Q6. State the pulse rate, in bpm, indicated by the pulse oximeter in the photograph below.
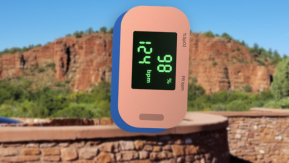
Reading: 124 bpm
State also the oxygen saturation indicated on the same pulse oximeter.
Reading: 98 %
